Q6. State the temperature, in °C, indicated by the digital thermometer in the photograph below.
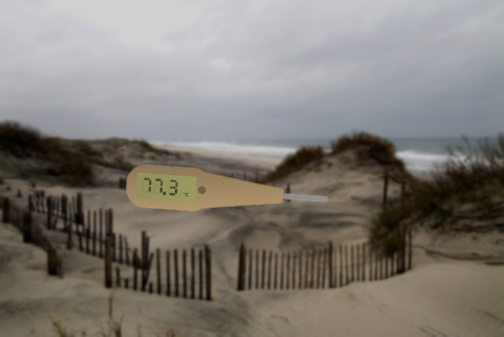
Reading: 77.3 °C
